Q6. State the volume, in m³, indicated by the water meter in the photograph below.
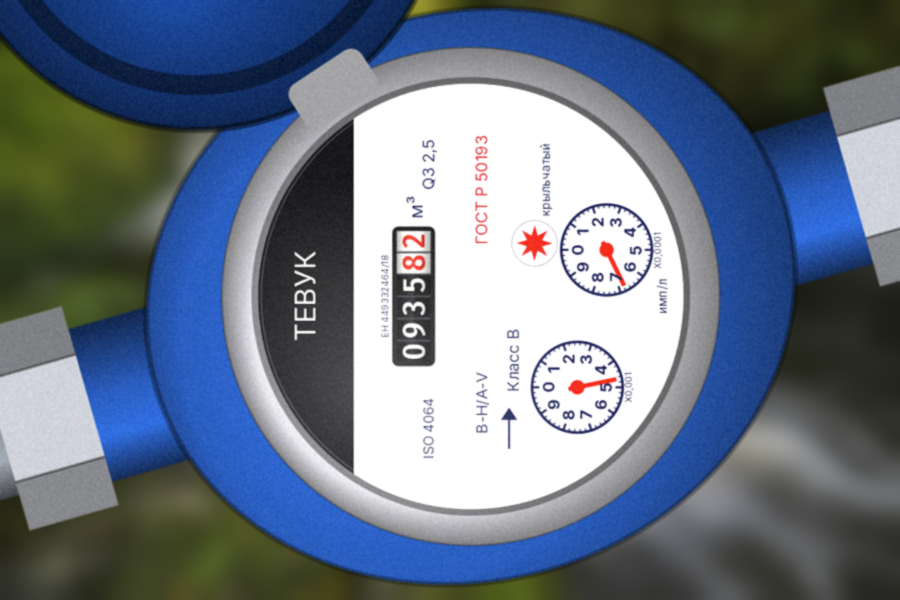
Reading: 935.8246 m³
